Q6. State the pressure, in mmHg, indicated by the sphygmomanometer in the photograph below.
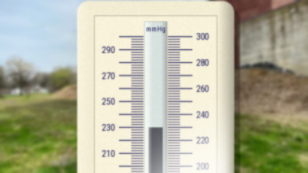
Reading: 230 mmHg
